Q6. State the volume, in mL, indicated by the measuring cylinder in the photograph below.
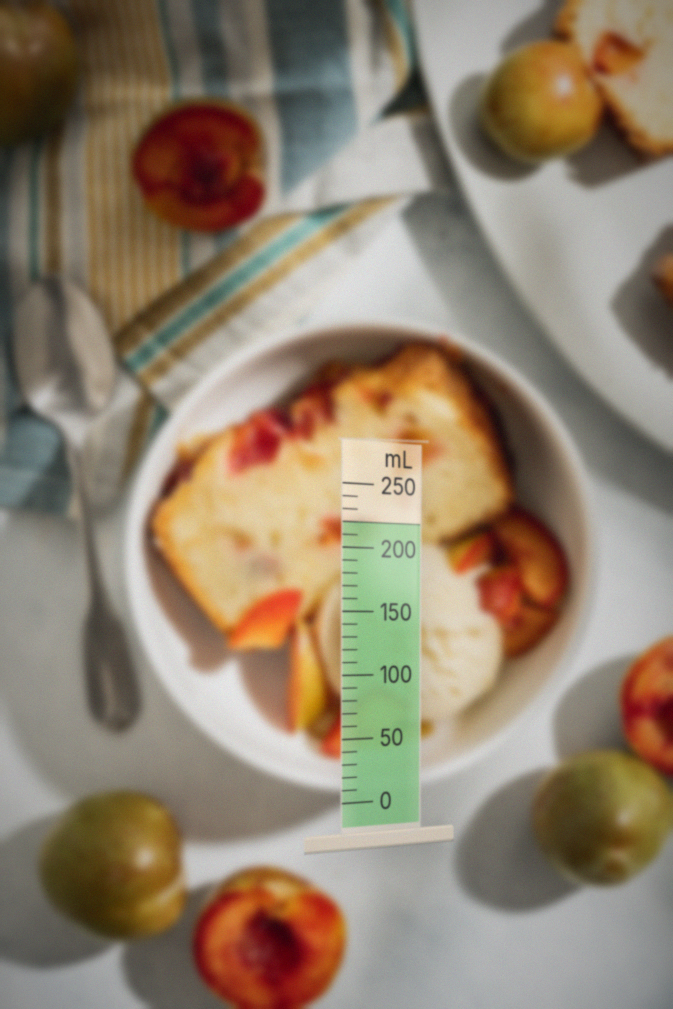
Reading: 220 mL
